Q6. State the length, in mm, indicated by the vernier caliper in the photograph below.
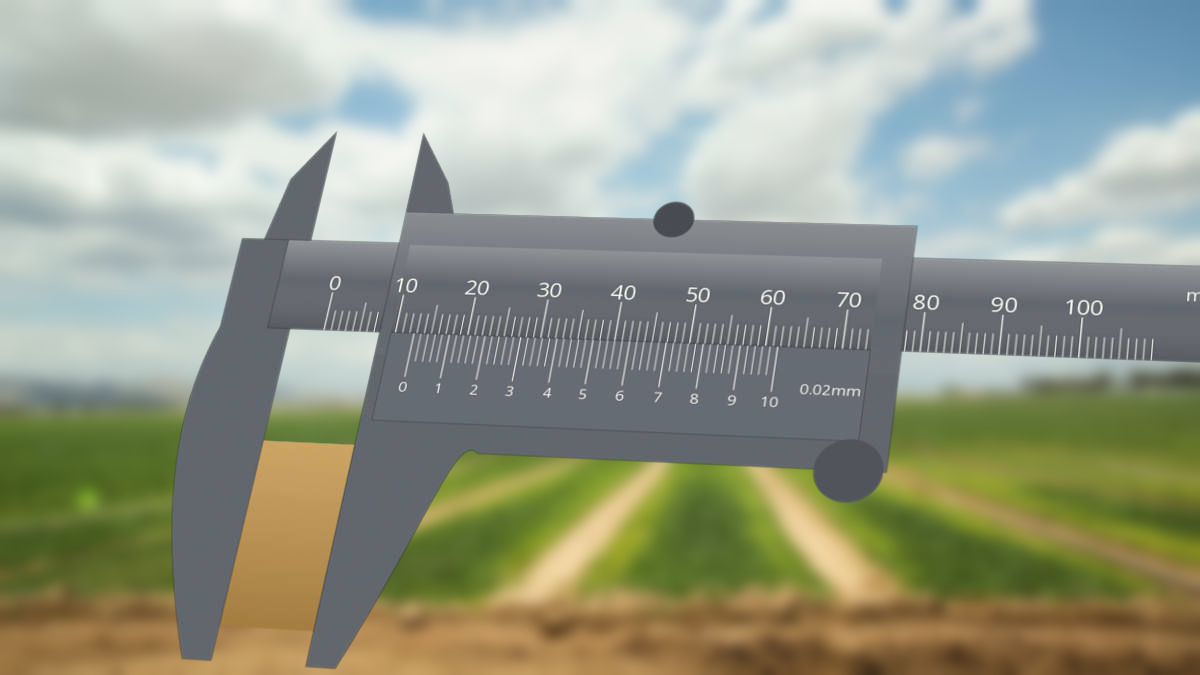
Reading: 12.6 mm
